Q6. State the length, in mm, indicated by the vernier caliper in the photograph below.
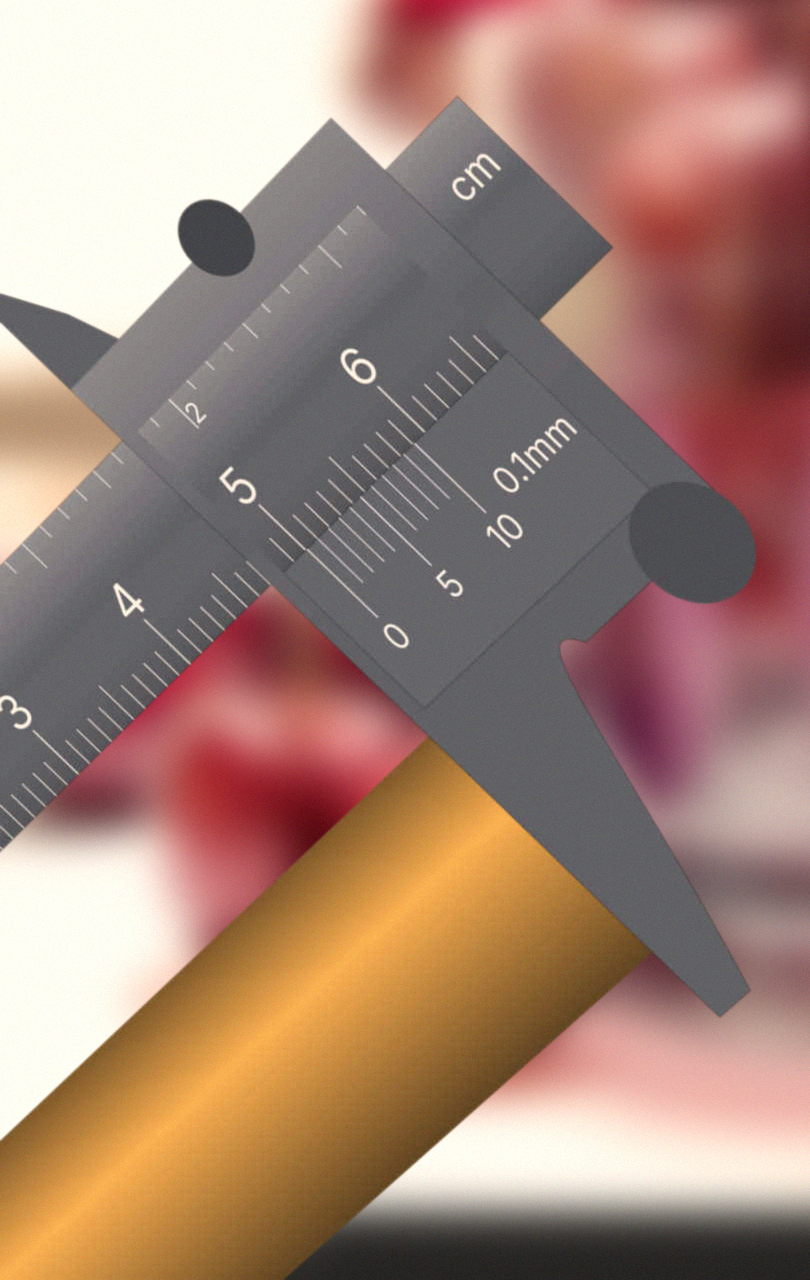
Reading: 50.1 mm
